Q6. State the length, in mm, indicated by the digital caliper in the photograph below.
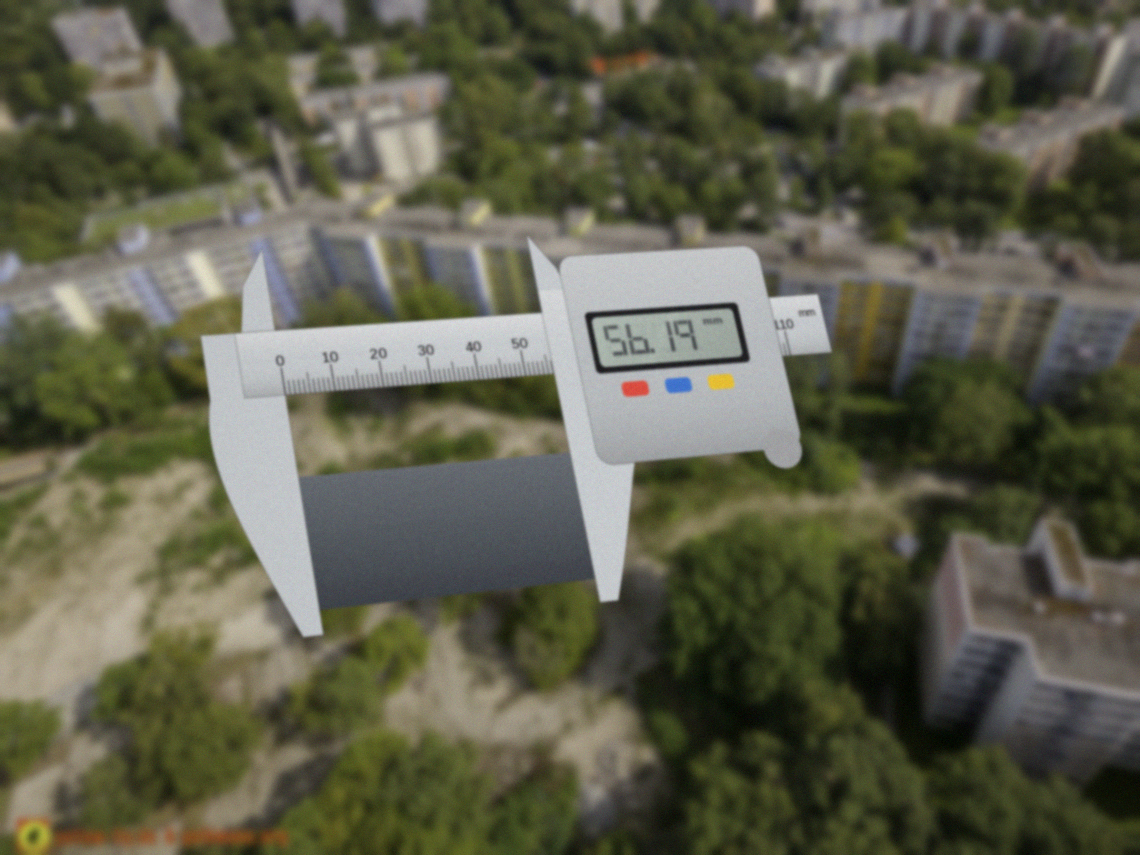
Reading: 56.19 mm
